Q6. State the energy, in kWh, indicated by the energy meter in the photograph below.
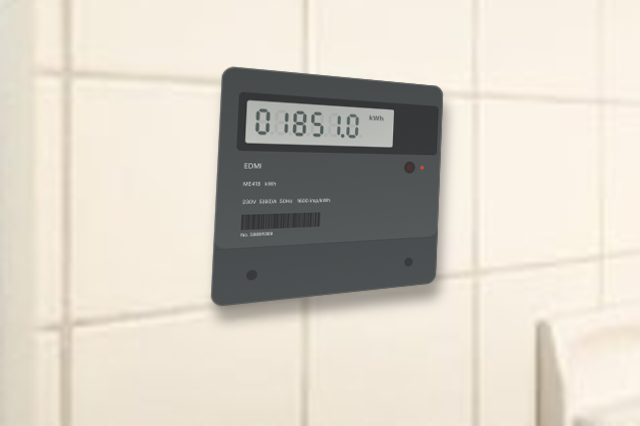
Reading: 1851.0 kWh
